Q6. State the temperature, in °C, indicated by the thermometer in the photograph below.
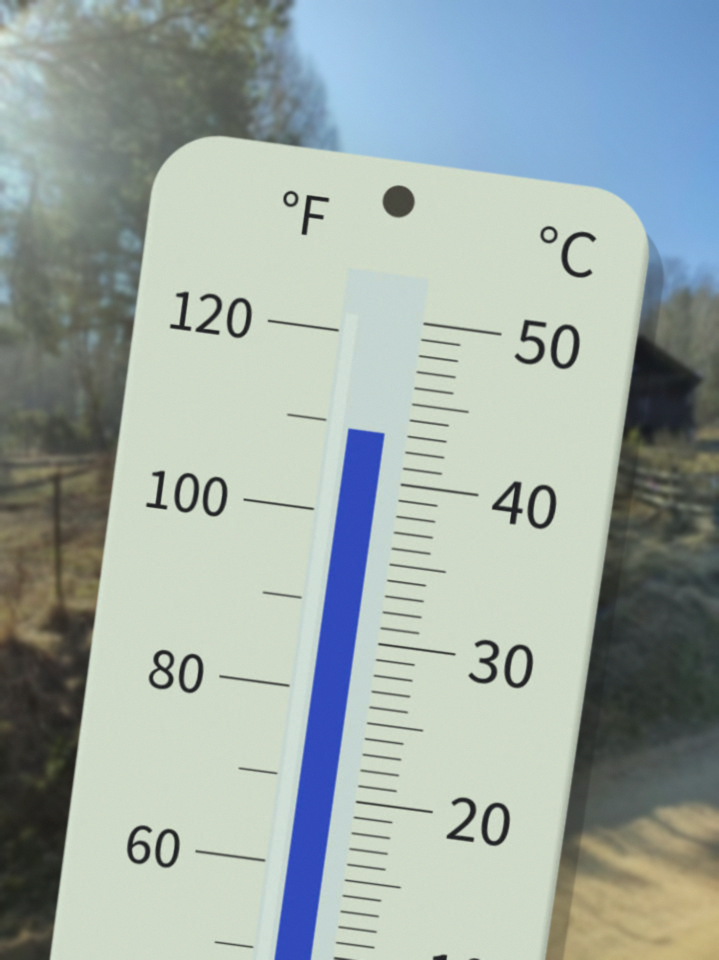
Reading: 43 °C
